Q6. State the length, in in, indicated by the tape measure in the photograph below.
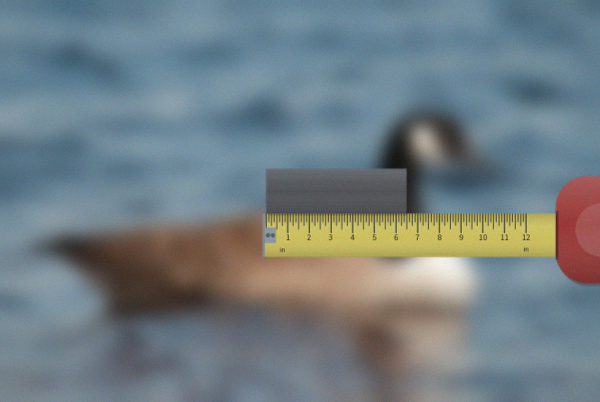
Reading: 6.5 in
